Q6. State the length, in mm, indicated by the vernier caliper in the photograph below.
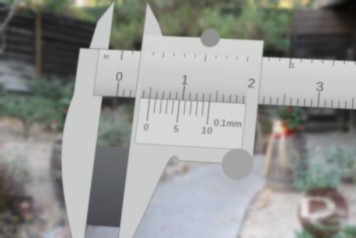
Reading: 5.0 mm
